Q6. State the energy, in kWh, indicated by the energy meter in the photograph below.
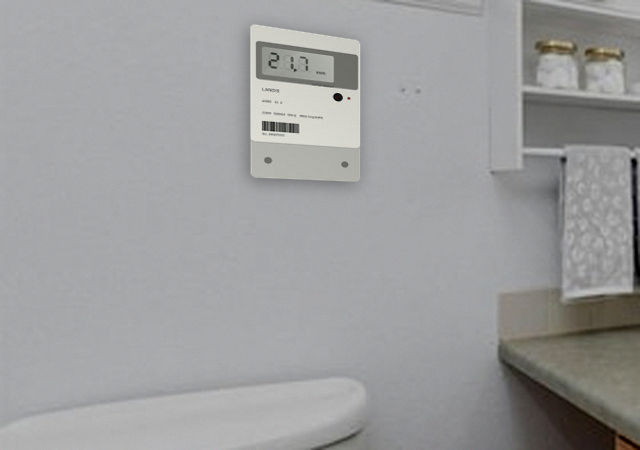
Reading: 21.7 kWh
